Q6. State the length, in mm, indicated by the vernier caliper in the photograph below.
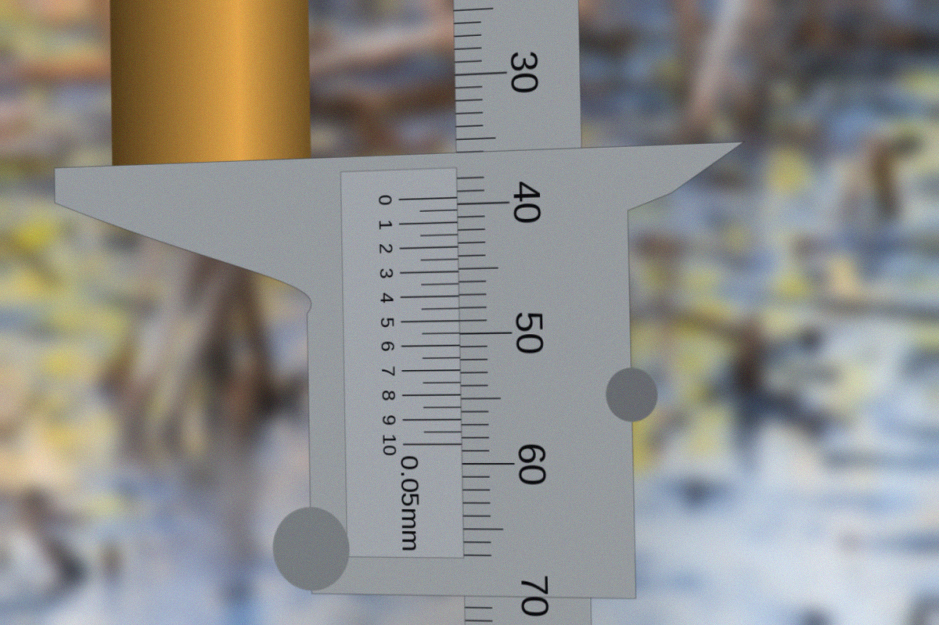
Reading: 39.5 mm
